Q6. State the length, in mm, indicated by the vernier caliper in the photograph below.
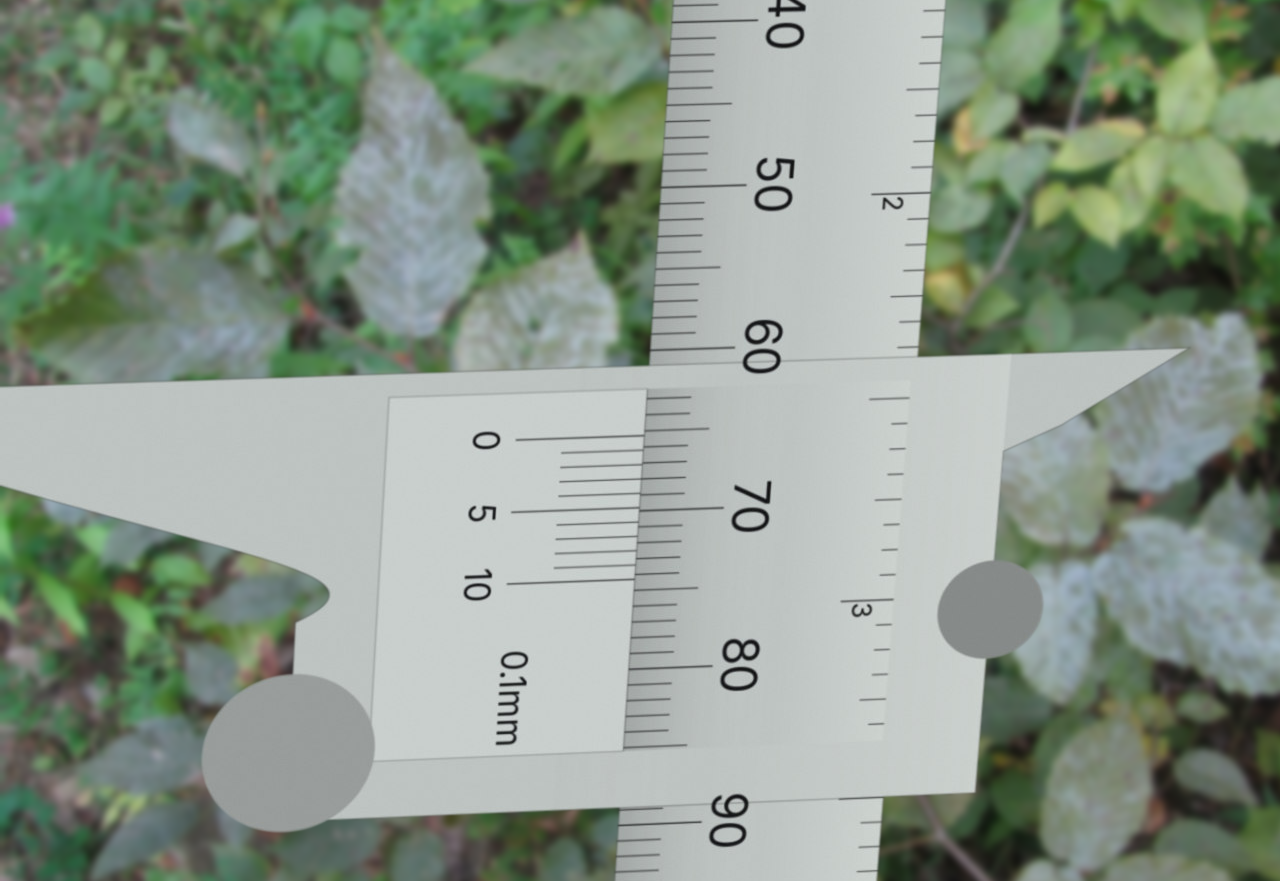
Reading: 65.3 mm
